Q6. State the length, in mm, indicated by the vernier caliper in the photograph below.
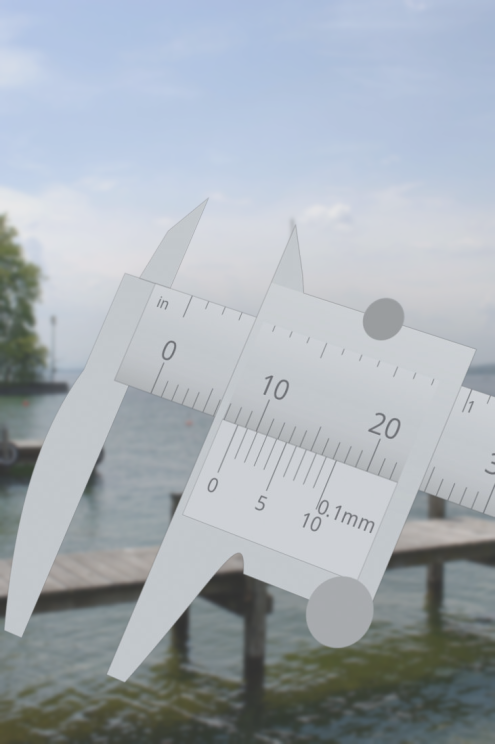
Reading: 8.3 mm
